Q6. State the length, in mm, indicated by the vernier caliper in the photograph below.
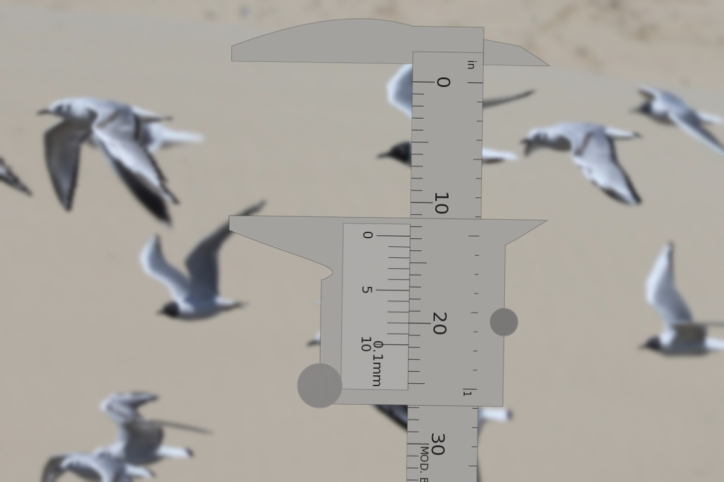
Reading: 12.8 mm
